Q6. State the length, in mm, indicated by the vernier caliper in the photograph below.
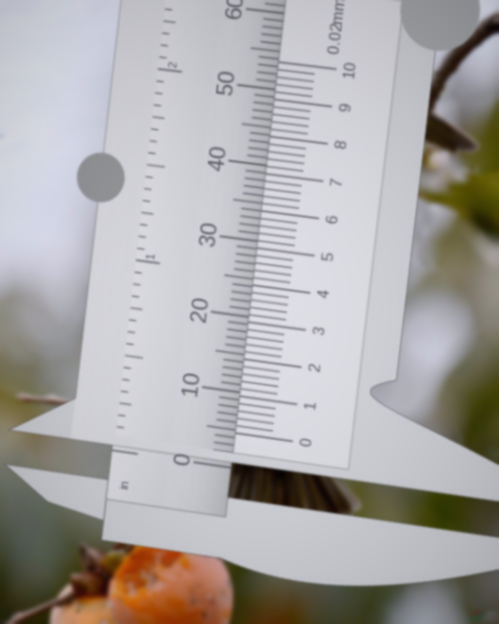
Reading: 4.6 mm
